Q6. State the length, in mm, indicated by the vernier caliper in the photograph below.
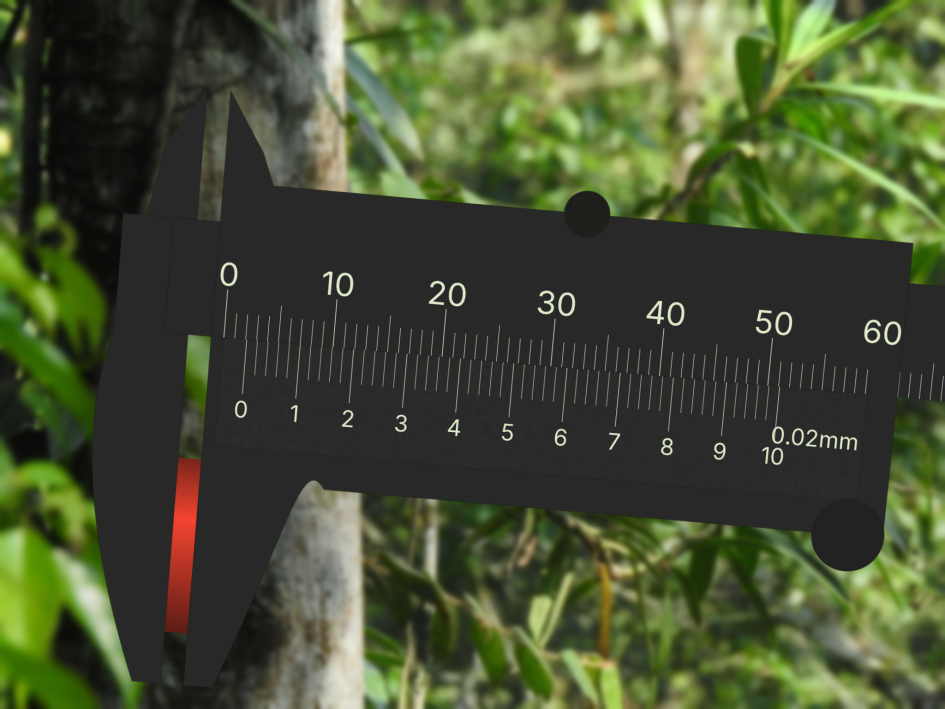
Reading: 2.1 mm
